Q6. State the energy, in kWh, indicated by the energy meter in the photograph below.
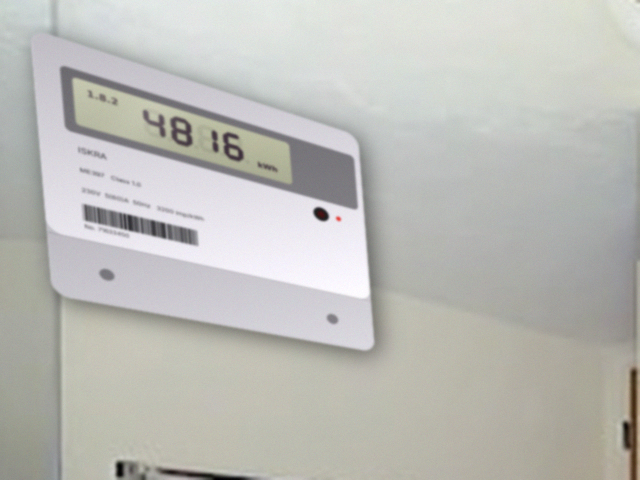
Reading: 4816 kWh
